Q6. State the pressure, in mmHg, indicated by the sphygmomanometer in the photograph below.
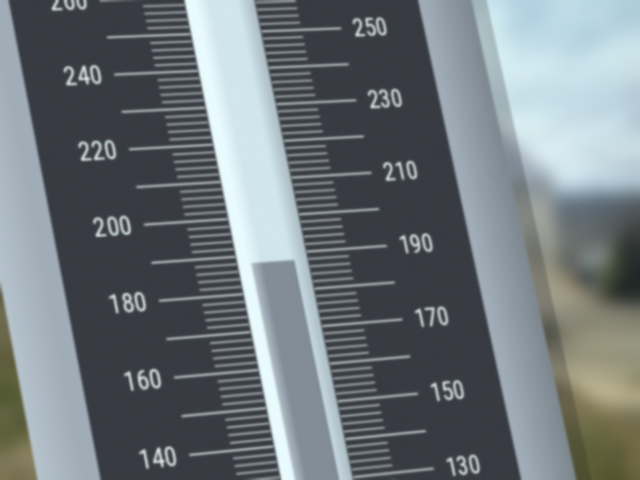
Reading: 188 mmHg
